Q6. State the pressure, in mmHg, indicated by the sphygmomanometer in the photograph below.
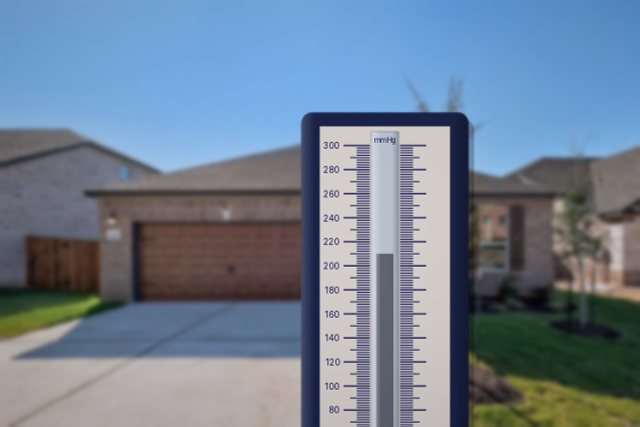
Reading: 210 mmHg
